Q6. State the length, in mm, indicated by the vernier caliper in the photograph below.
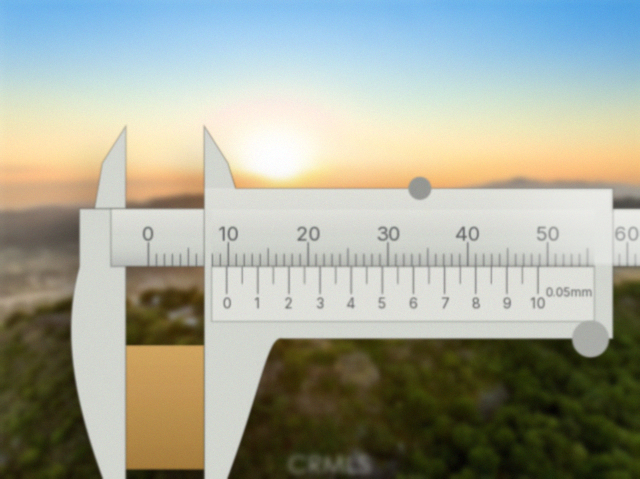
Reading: 9.8 mm
